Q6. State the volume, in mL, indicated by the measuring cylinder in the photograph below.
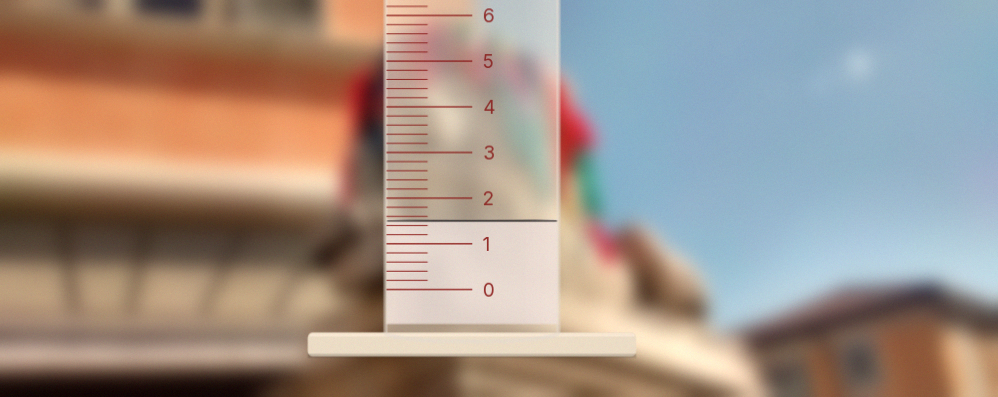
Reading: 1.5 mL
